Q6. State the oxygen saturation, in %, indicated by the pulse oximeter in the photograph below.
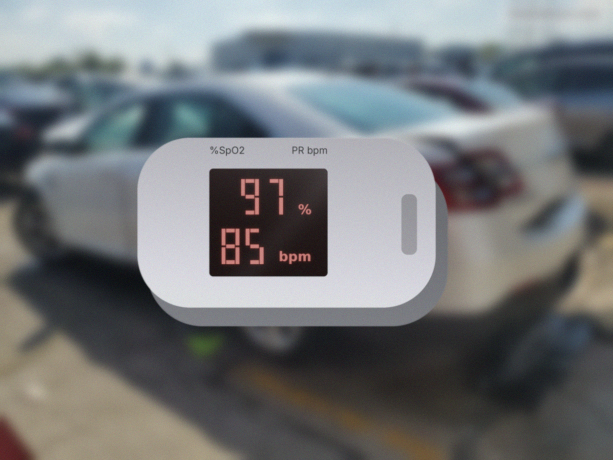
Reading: 97 %
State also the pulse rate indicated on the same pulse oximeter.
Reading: 85 bpm
